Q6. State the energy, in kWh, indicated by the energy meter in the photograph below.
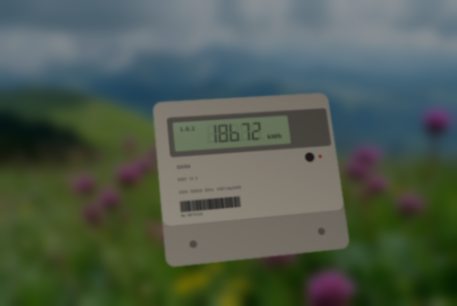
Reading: 18672 kWh
